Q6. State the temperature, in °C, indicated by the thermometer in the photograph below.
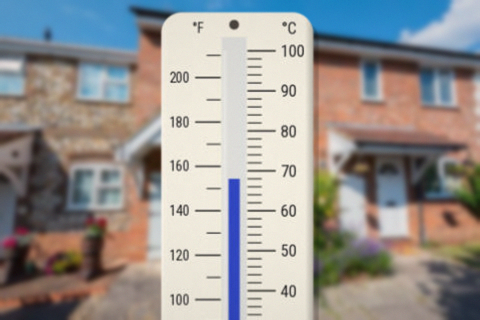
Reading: 68 °C
